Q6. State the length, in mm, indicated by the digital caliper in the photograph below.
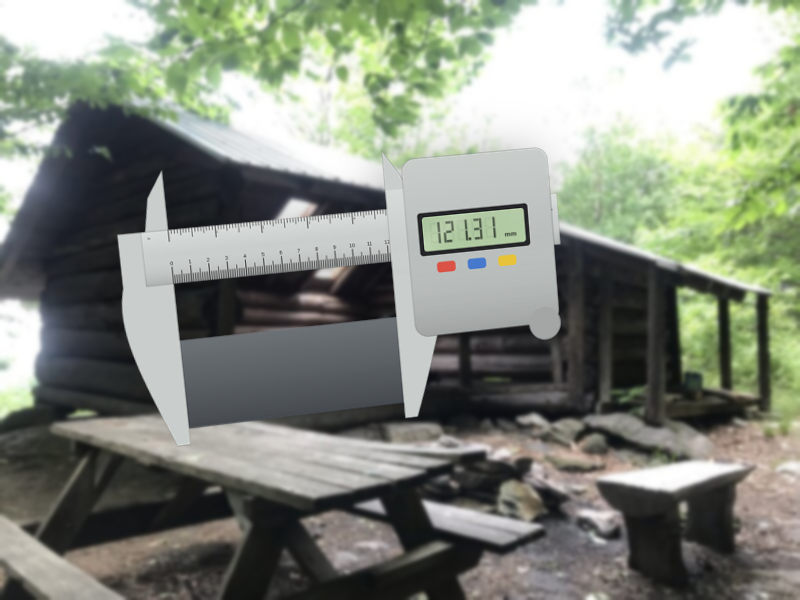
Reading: 121.31 mm
